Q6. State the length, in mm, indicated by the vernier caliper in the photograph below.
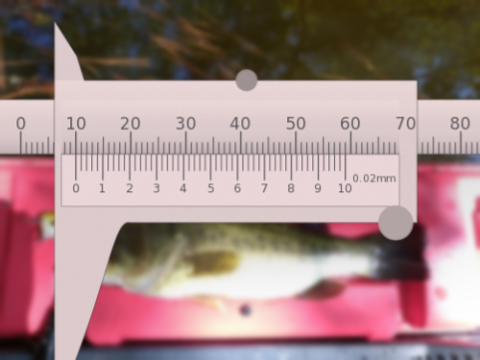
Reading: 10.0 mm
